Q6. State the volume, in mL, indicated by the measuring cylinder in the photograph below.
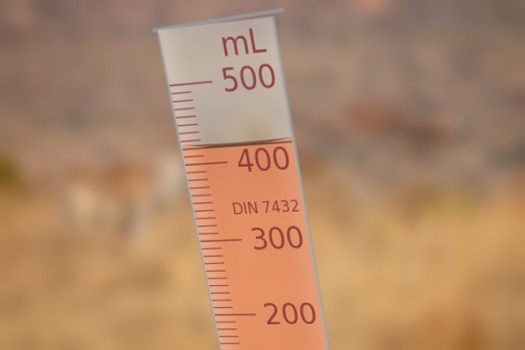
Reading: 420 mL
